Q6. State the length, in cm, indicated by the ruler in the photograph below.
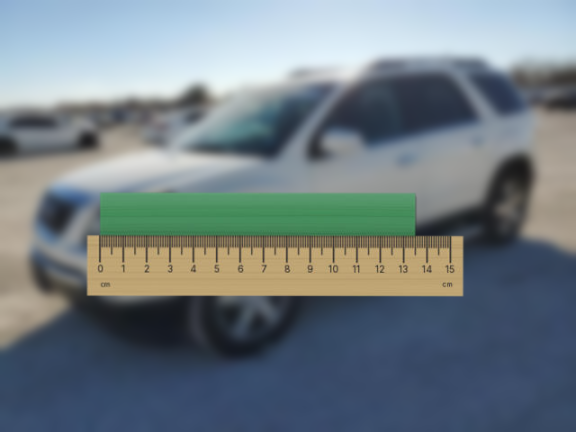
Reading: 13.5 cm
